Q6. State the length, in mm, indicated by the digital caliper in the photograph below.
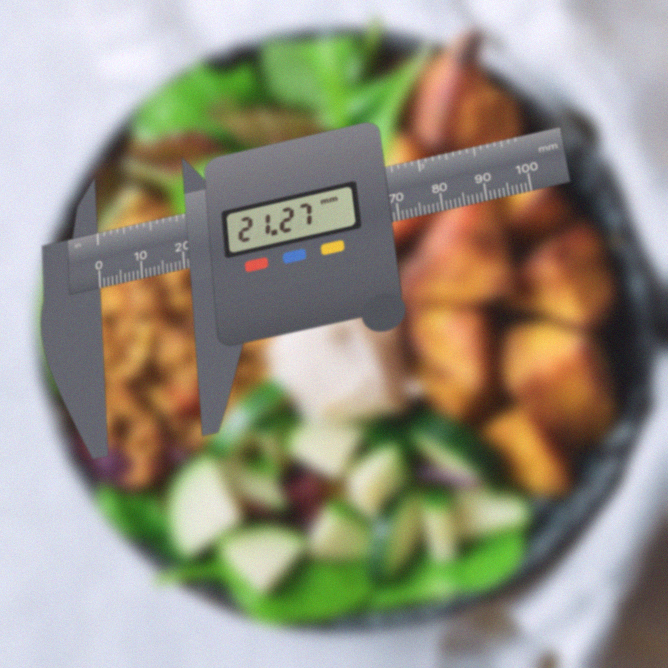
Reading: 21.27 mm
